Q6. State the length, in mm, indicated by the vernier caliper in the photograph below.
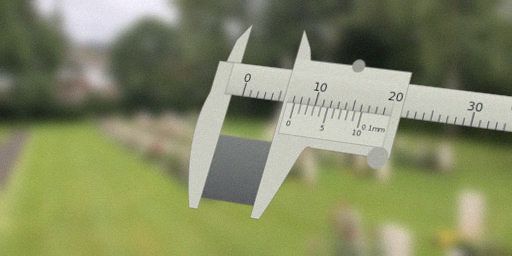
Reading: 7.2 mm
